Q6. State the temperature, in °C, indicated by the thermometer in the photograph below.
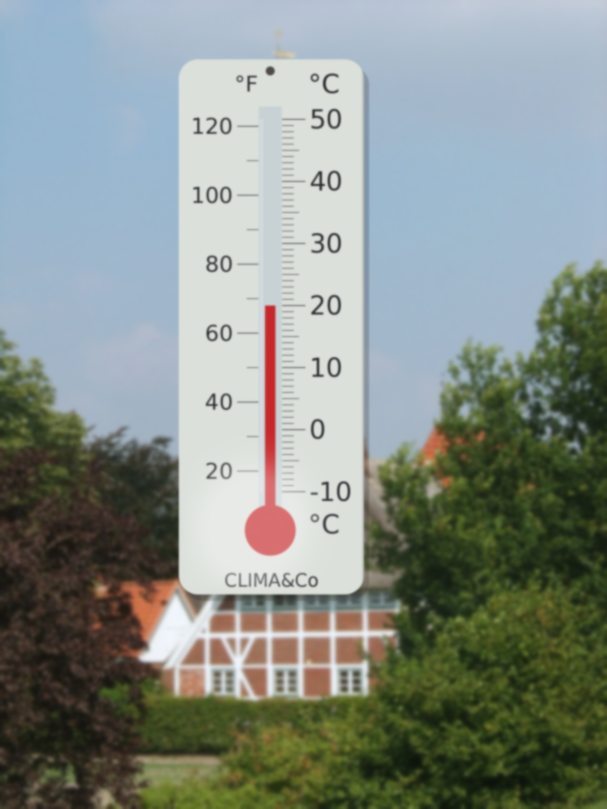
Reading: 20 °C
